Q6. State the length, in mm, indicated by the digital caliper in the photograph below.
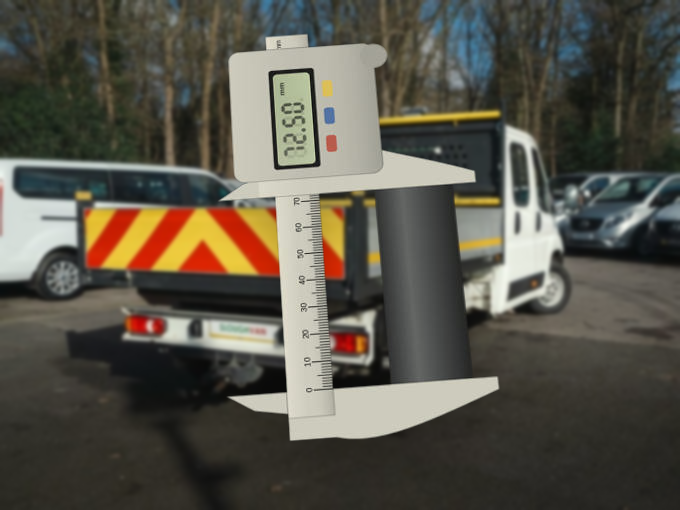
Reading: 72.50 mm
